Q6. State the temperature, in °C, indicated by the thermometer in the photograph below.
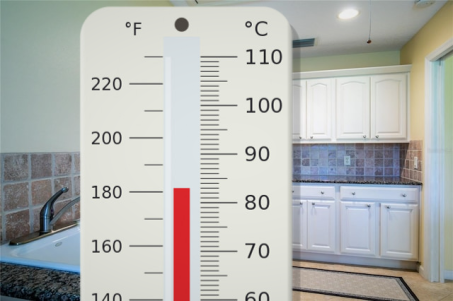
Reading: 83 °C
